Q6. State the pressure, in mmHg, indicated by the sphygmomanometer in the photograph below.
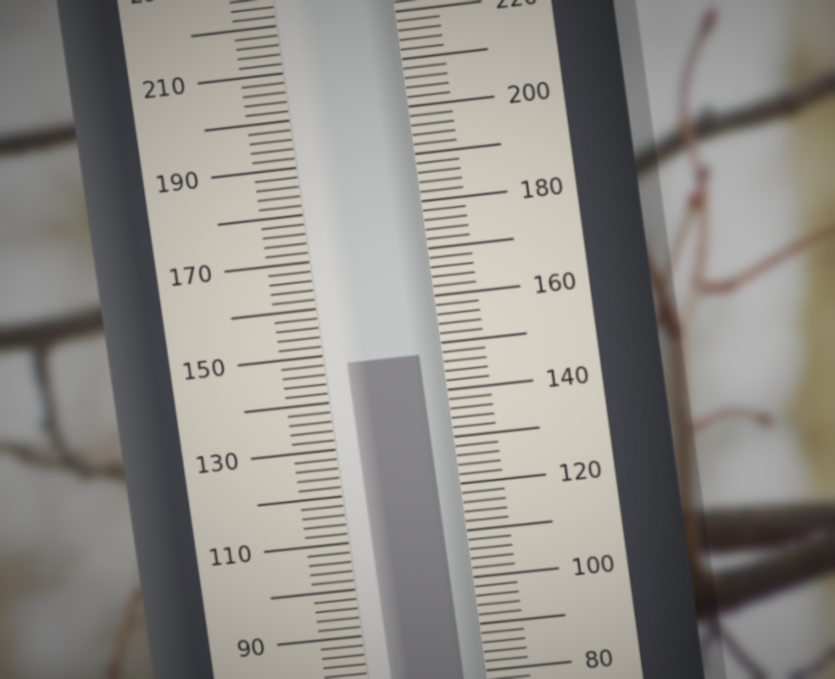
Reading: 148 mmHg
